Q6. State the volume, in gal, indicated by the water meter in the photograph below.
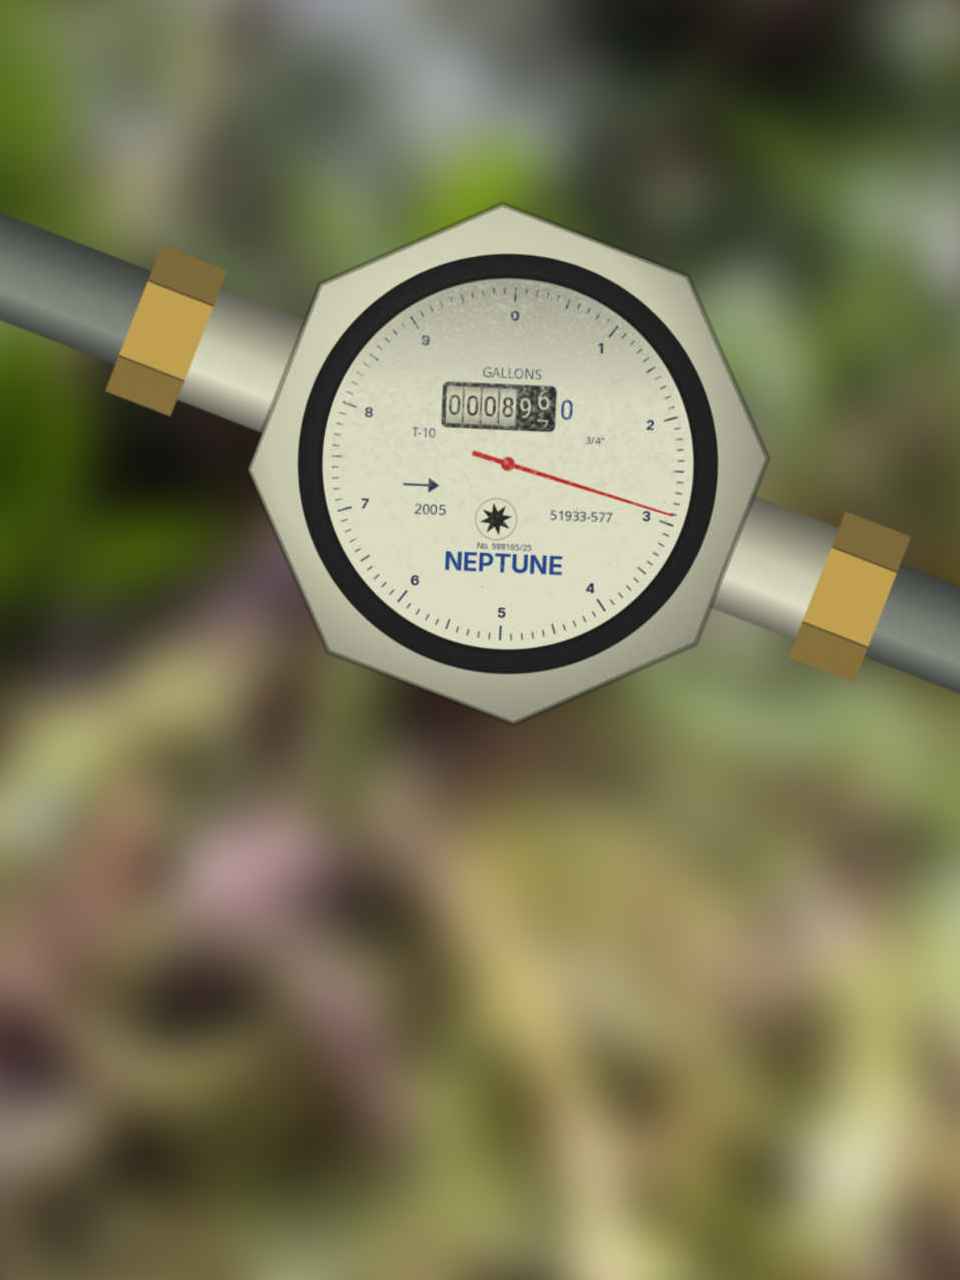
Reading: 8962.9 gal
